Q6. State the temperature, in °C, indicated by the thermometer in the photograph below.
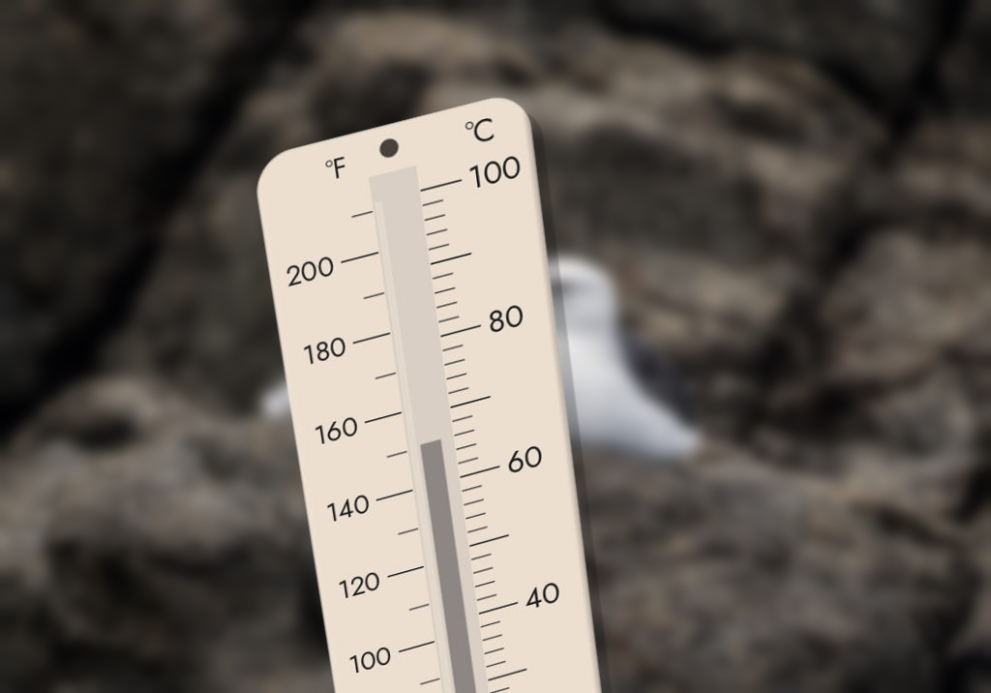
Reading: 66 °C
